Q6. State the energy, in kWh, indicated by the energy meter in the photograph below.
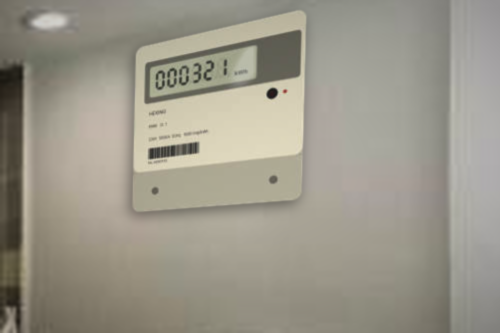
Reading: 321 kWh
